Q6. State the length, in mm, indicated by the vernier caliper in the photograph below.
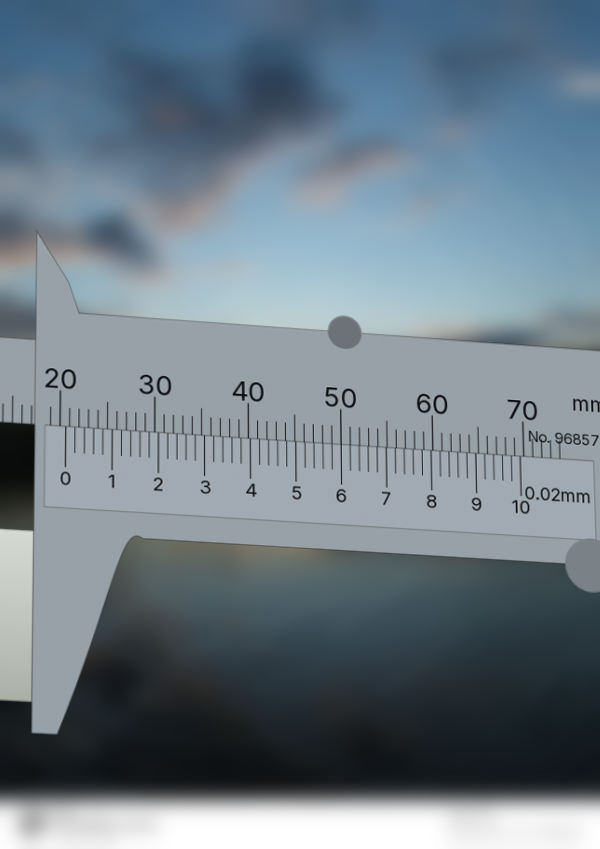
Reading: 20.6 mm
